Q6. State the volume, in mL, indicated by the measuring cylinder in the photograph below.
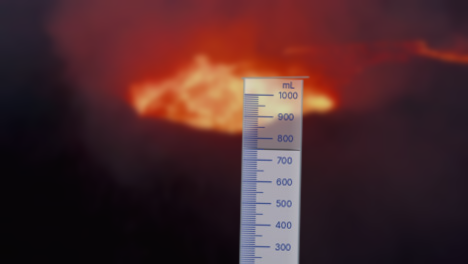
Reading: 750 mL
